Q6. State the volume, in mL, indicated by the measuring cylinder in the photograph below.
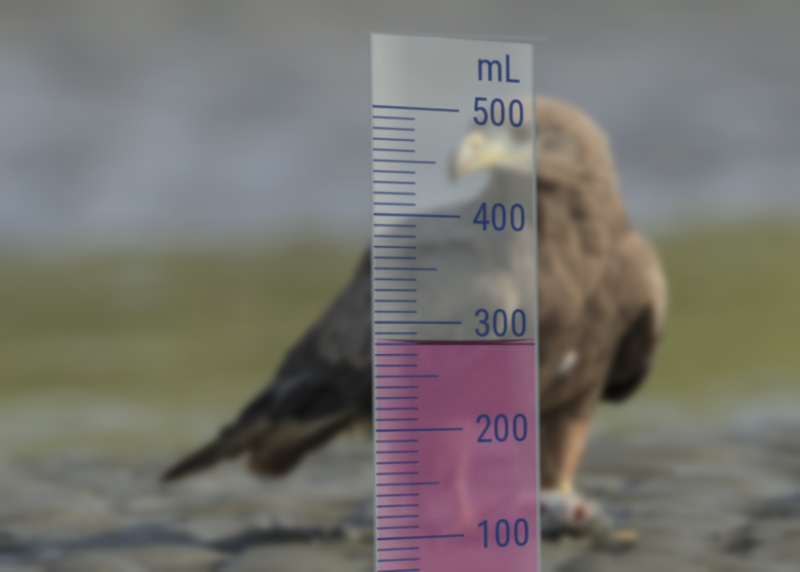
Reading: 280 mL
